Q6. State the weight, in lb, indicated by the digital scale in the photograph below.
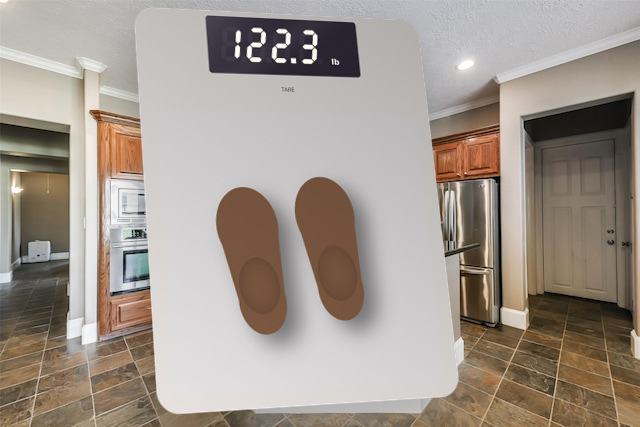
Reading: 122.3 lb
